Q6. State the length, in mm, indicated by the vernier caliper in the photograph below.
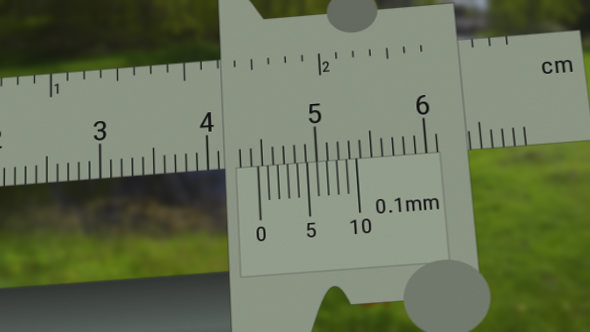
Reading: 44.6 mm
